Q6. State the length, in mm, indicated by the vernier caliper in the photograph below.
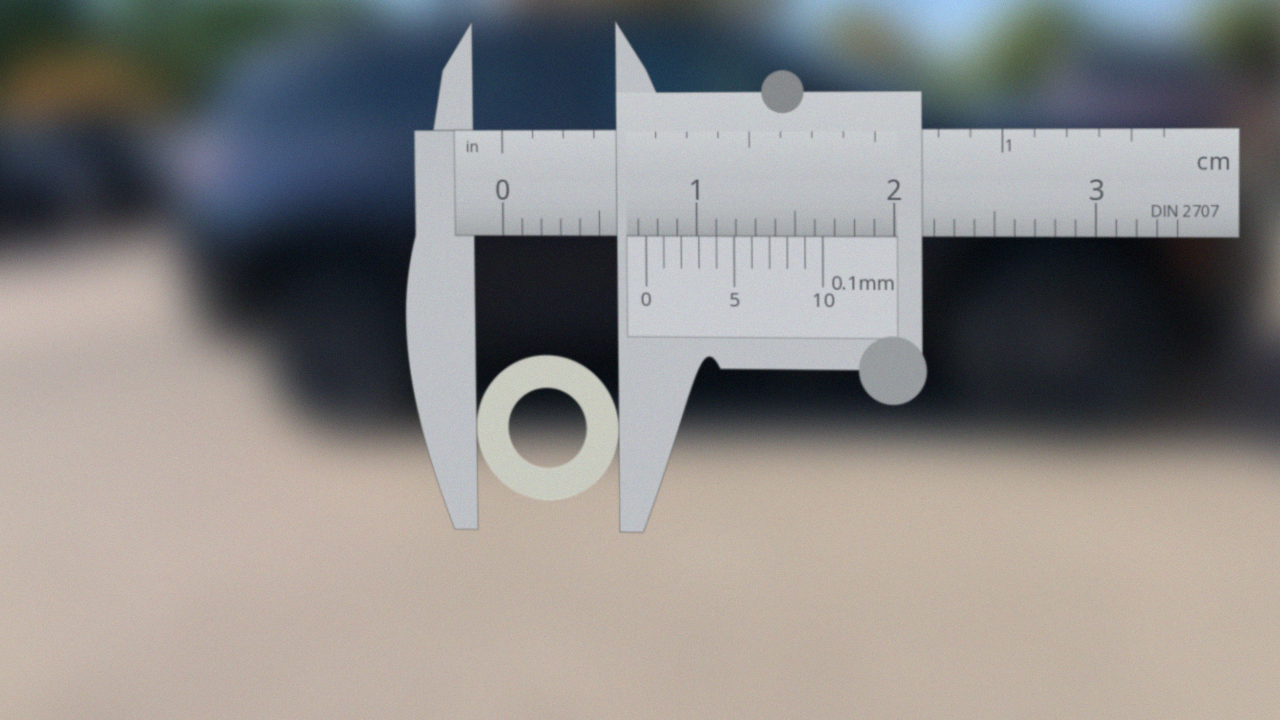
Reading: 7.4 mm
